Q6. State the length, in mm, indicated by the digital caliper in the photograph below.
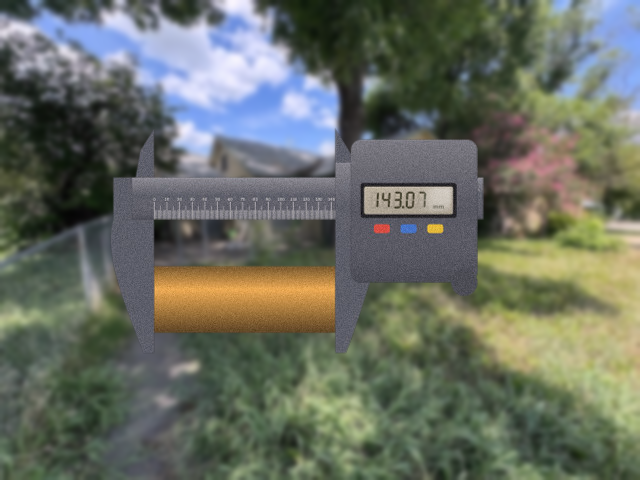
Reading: 143.07 mm
